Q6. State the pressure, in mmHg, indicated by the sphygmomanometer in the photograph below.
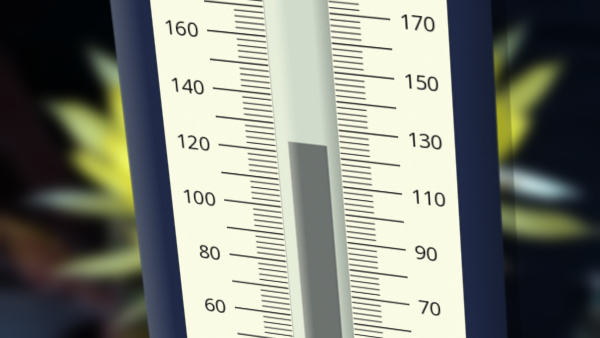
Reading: 124 mmHg
